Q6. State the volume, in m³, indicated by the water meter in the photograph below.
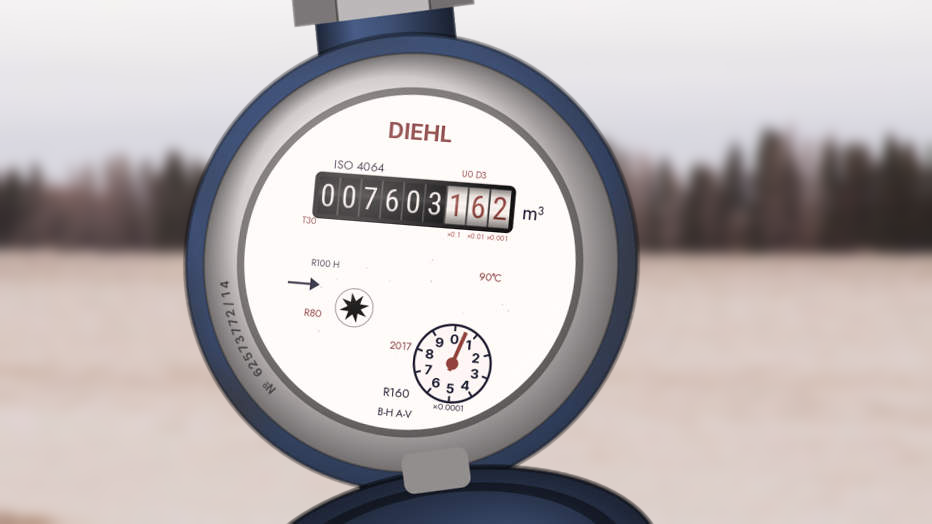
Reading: 7603.1620 m³
